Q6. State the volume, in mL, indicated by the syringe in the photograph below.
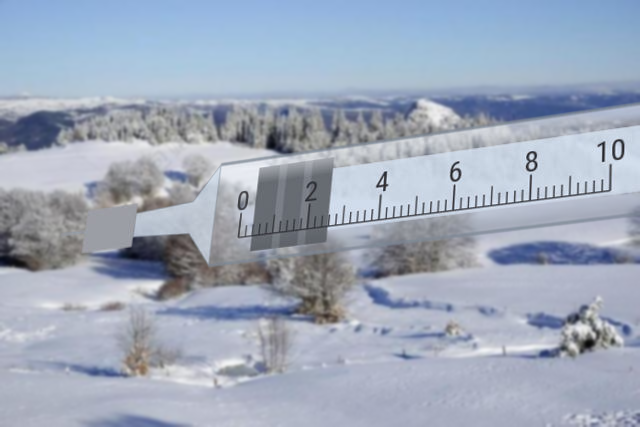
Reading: 0.4 mL
